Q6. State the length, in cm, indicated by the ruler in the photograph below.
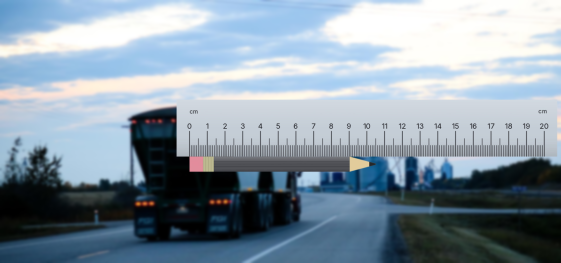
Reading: 10.5 cm
